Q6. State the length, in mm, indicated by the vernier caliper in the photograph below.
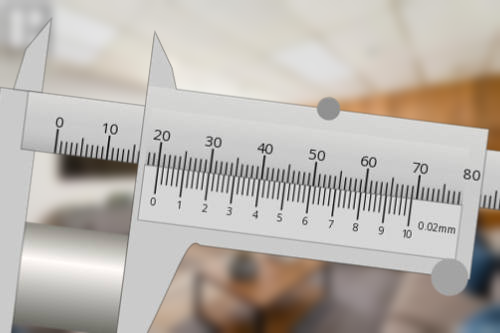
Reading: 20.0 mm
